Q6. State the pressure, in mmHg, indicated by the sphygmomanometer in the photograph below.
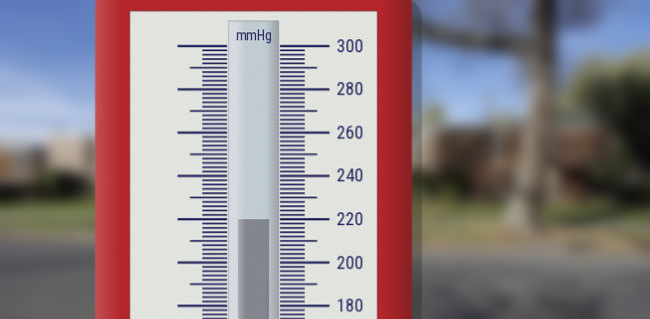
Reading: 220 mmHg
